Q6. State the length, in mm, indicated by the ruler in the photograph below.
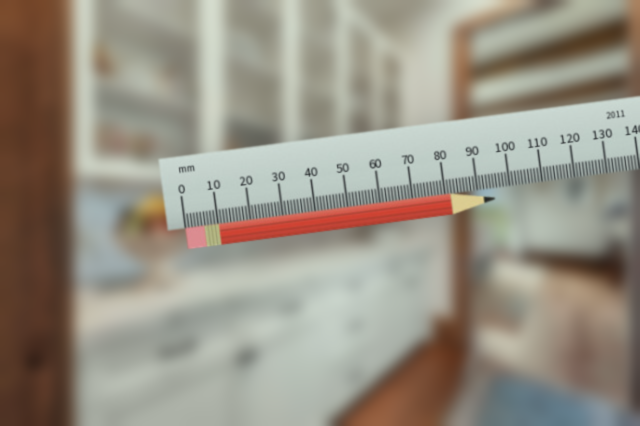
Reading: 95 mm
